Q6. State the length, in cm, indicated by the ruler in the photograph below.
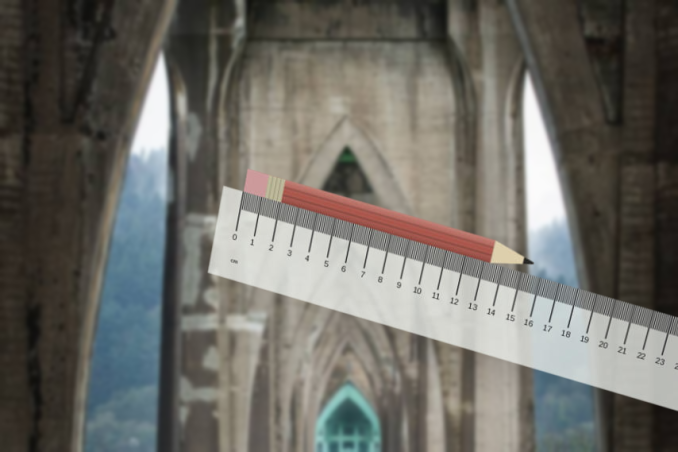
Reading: 15.5 cm
